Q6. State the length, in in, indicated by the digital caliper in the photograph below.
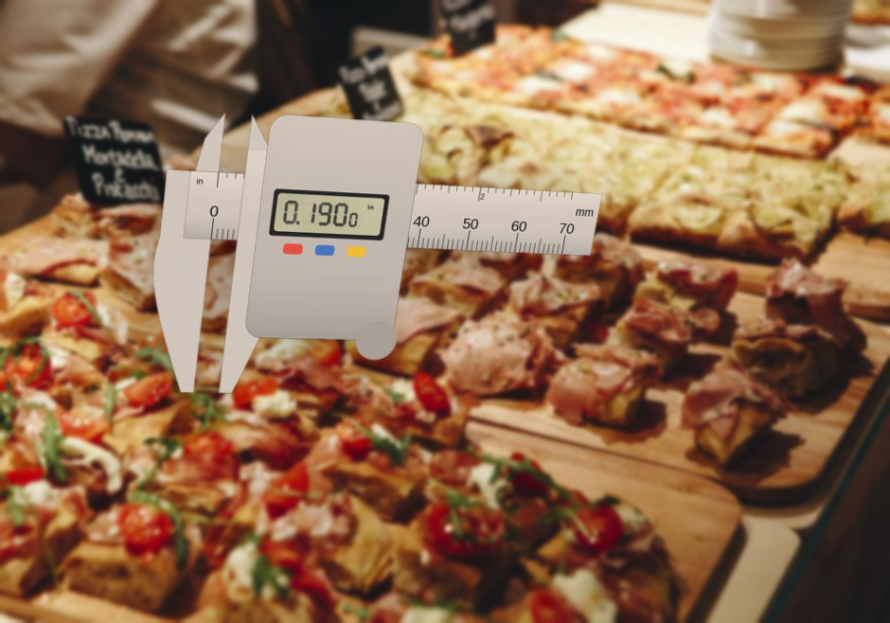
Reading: 0.1900 in
